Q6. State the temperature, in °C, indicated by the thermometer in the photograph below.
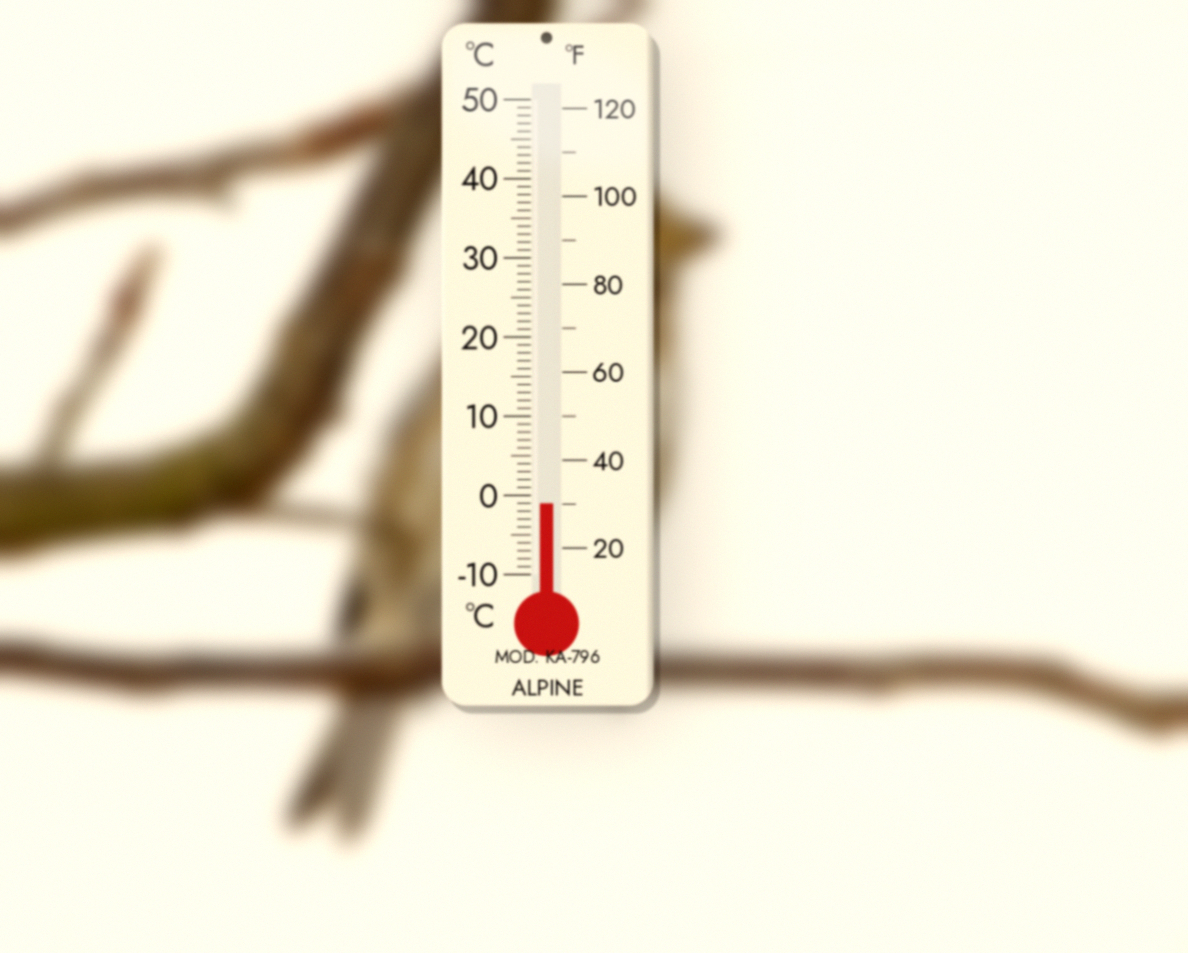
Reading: -1 °C
